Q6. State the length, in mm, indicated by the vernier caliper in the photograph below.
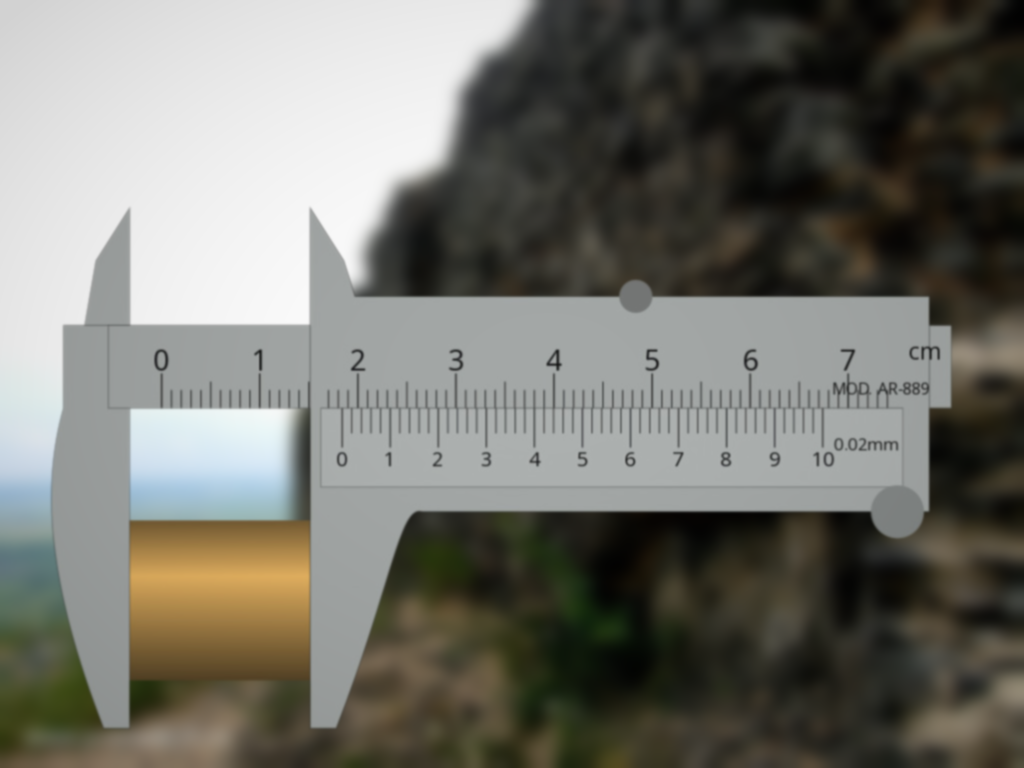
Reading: 18.4 mm
